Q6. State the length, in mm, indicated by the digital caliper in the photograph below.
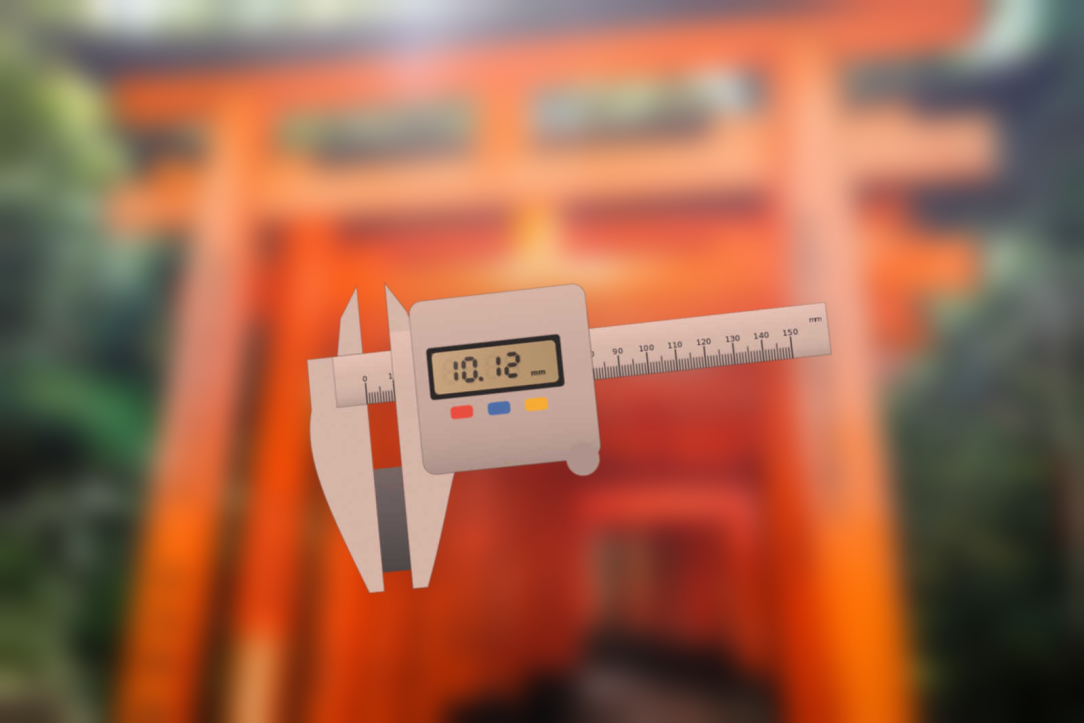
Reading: 10.12 mm
